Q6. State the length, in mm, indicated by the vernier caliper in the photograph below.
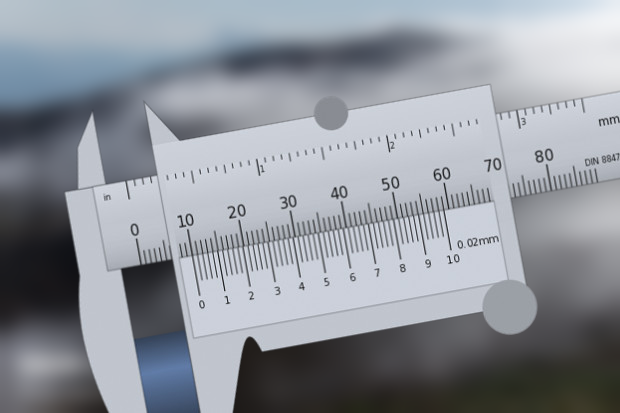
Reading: 10.0 mm
